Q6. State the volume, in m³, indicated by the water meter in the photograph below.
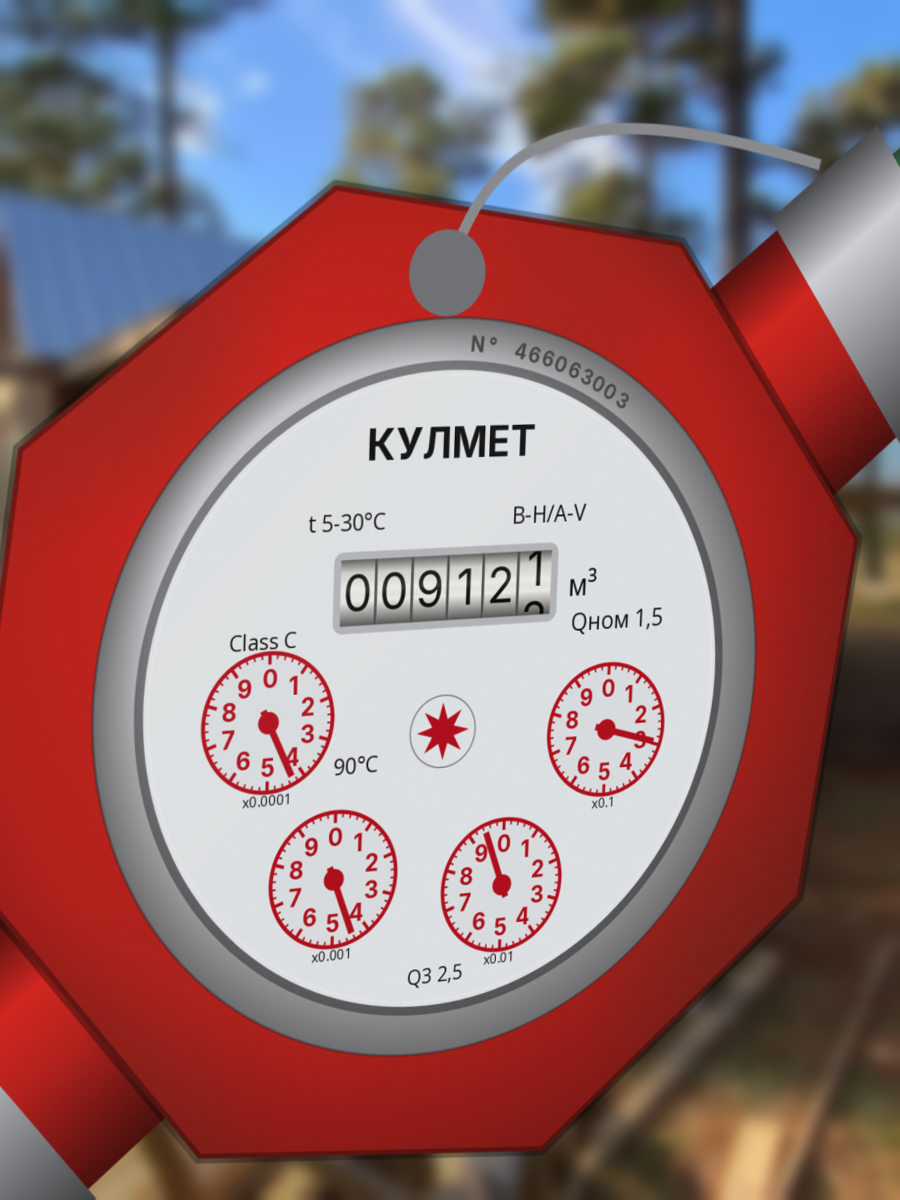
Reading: 9121.2944 m³
